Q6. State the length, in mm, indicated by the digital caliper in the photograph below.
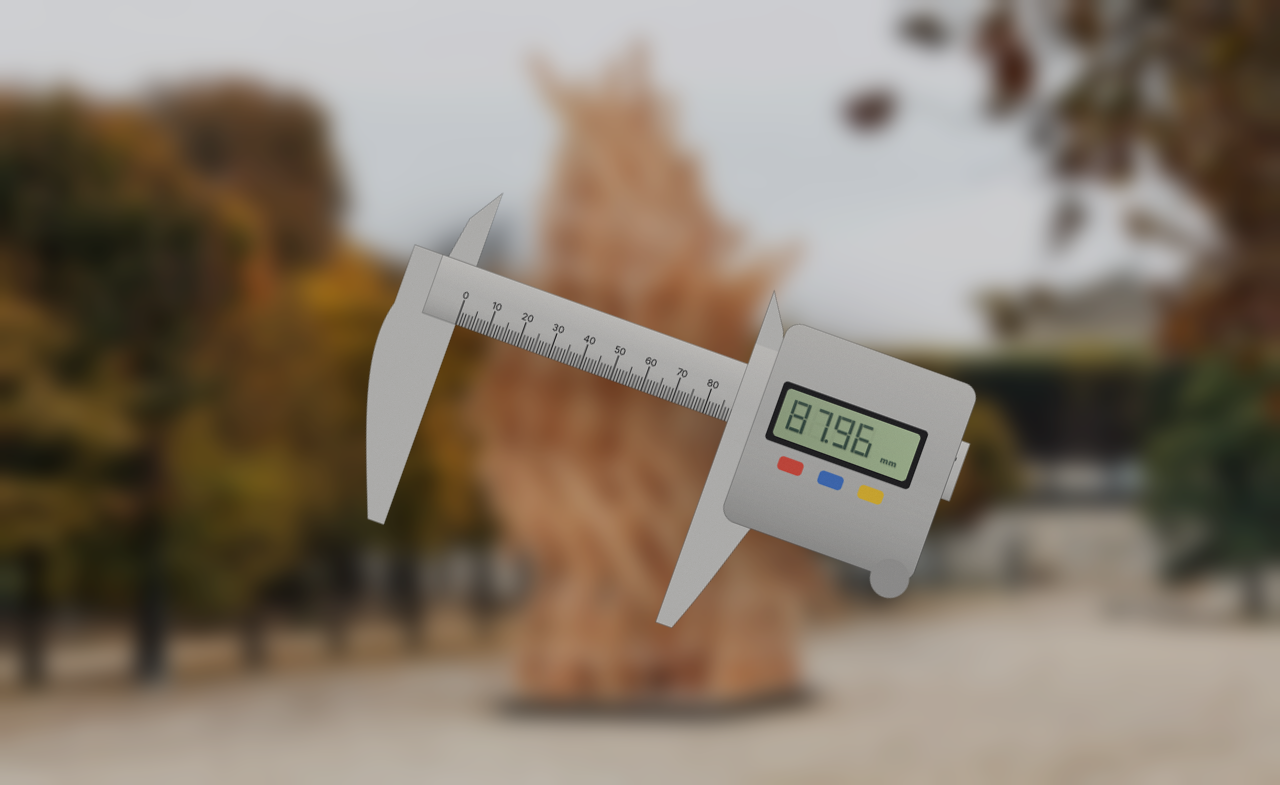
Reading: 87.96 mm
